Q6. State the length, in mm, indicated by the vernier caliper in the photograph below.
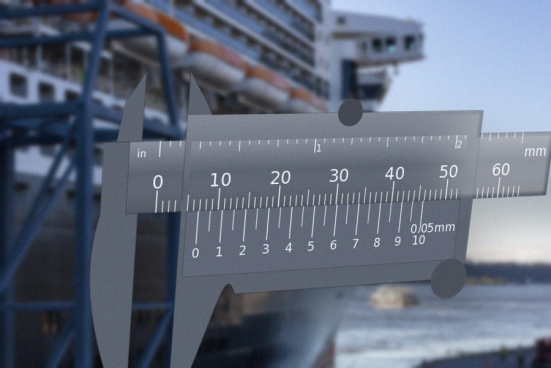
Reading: 6.8 mm
